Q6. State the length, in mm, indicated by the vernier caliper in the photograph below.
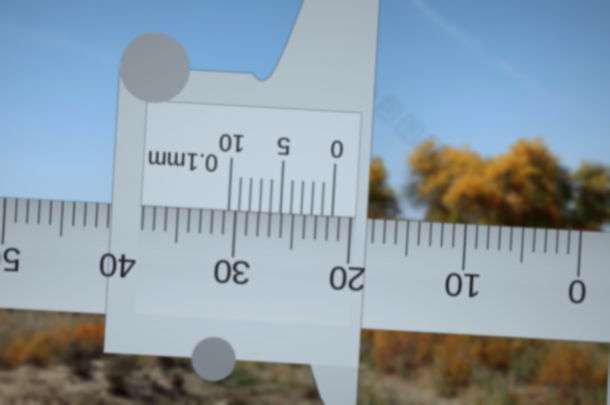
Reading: 21.6 mm
